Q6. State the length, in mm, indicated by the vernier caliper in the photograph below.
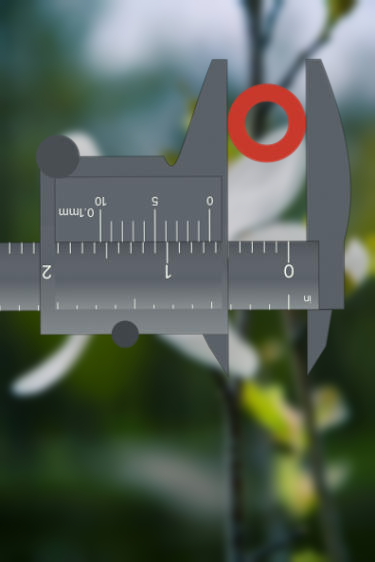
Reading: 6.5 mm
